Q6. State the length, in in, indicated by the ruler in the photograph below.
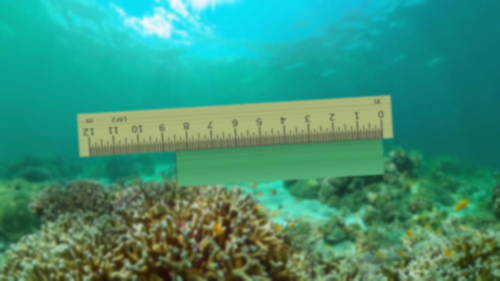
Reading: 8.5 in
